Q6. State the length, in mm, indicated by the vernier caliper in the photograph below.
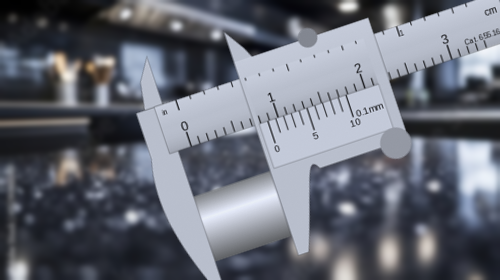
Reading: 8.8 mm
